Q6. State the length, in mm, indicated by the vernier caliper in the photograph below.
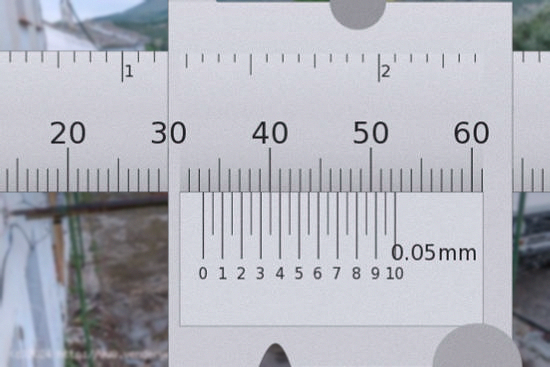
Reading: 33.4 mm
